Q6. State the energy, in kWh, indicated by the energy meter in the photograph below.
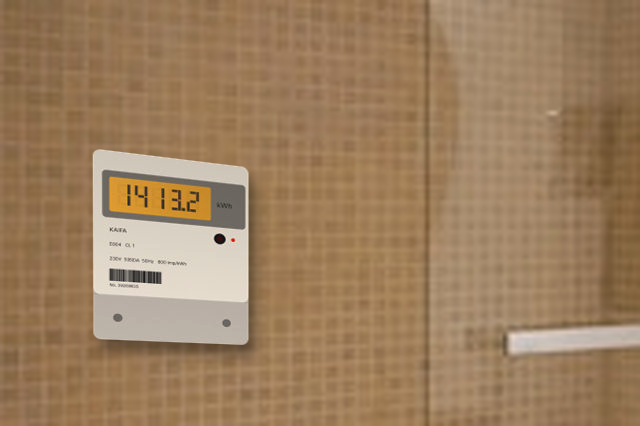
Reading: 1413.2 kWh
